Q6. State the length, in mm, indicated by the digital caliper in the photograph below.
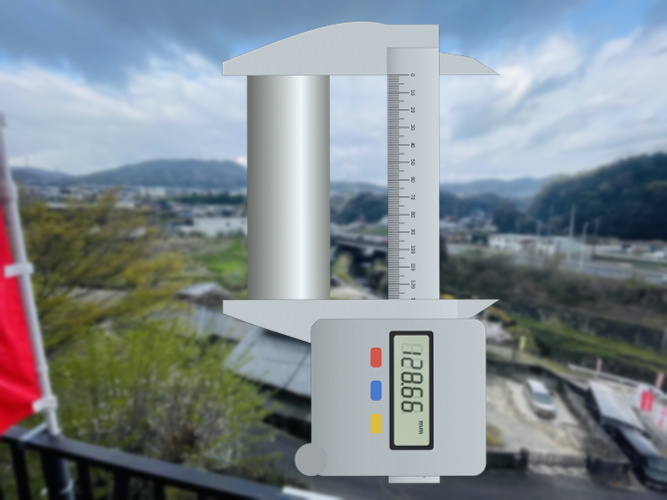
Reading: 128.66 mm
